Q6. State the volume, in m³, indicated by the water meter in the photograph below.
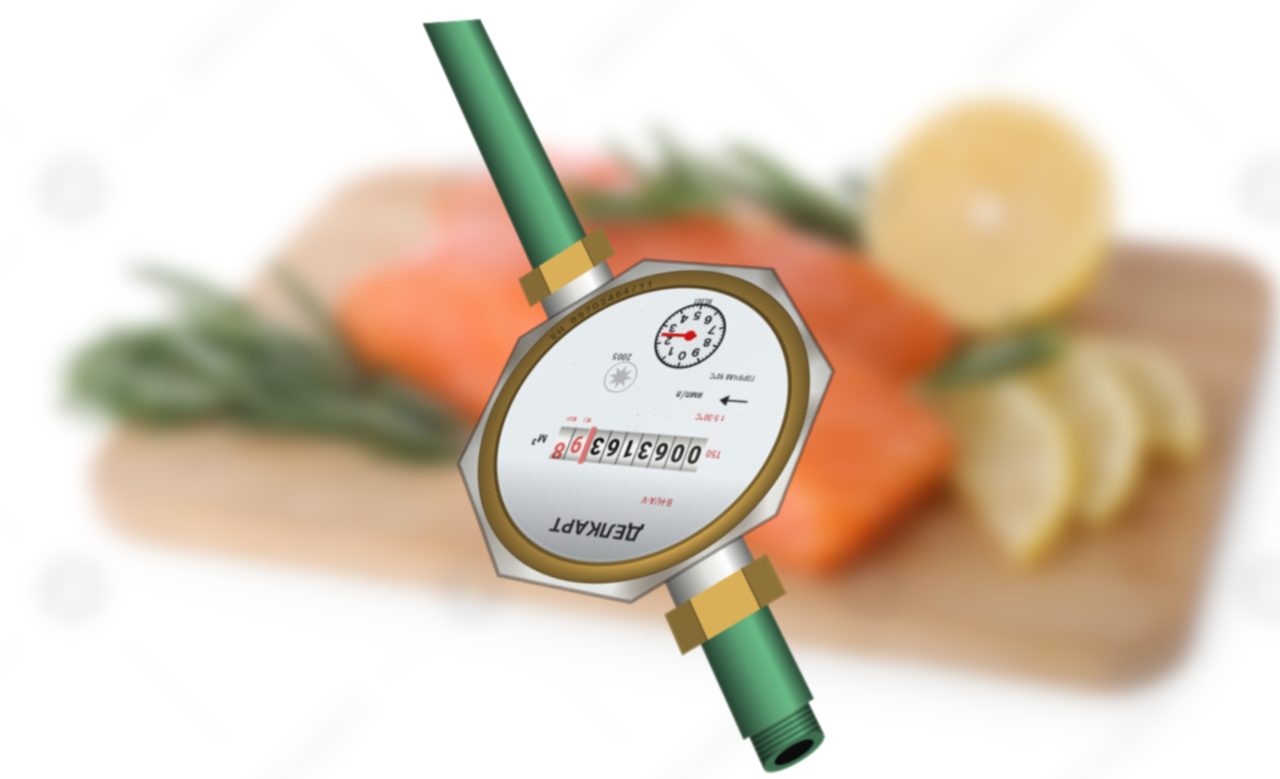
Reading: 63163.982 m³
